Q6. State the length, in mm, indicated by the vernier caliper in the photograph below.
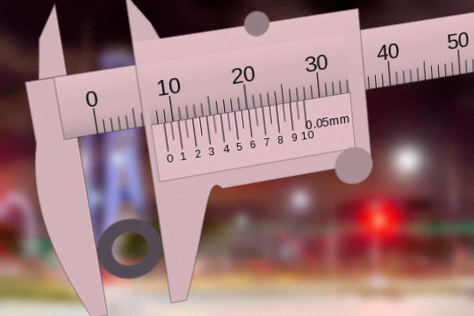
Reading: 8.8 mm
